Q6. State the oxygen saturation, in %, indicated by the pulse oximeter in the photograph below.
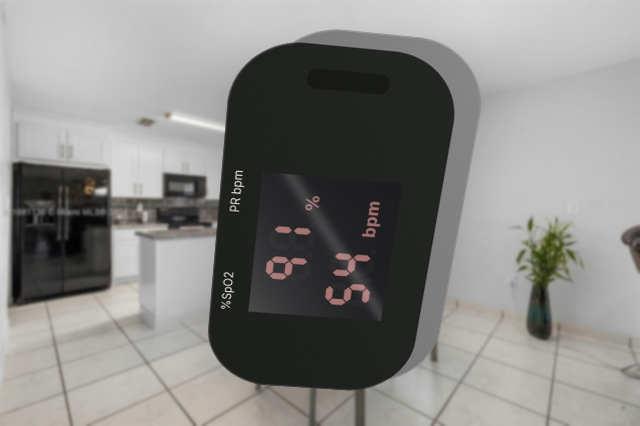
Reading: 91 %
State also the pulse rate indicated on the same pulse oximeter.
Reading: 54 bpm
